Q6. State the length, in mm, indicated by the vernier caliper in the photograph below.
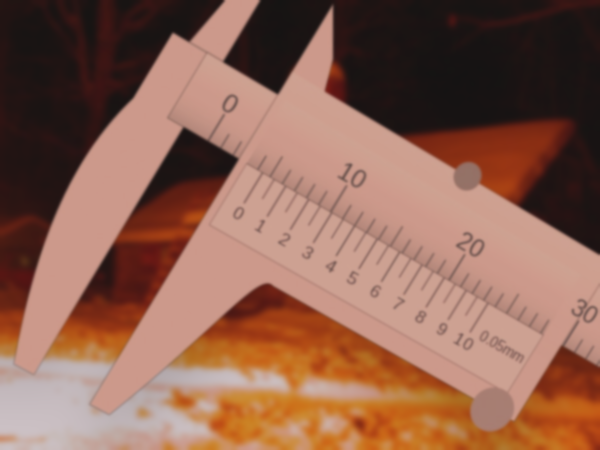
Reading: 4.4 mm
